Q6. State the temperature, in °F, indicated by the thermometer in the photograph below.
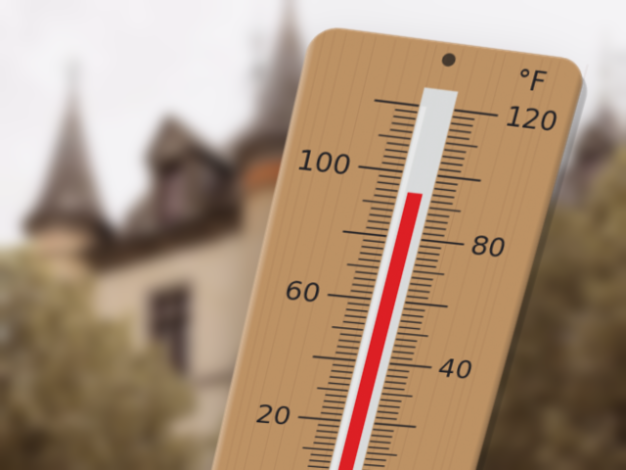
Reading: 94 °F
